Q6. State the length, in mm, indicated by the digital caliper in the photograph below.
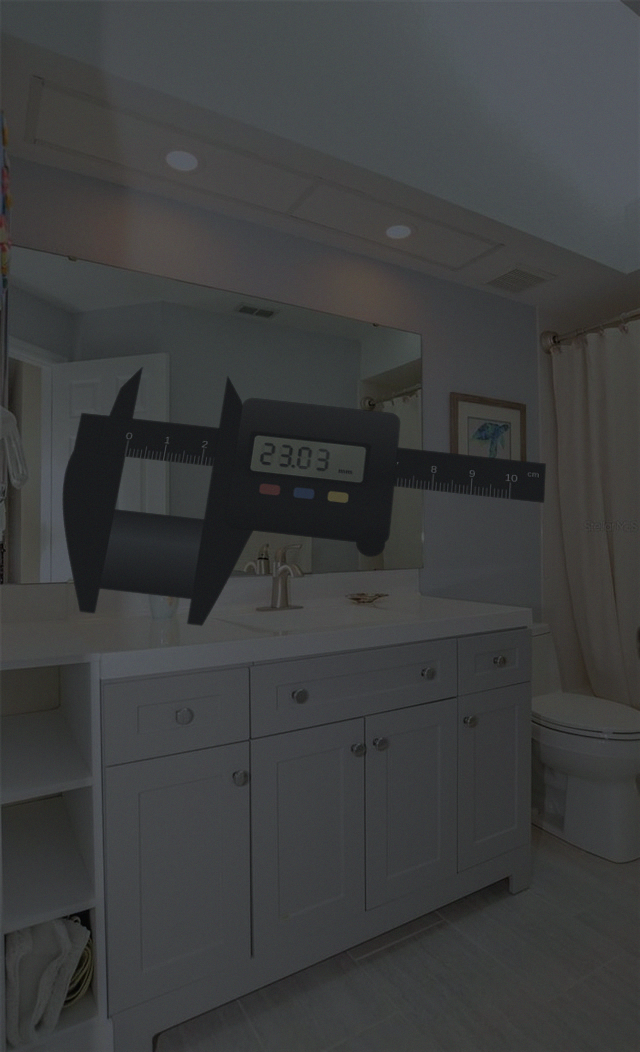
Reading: 23.03 mm
